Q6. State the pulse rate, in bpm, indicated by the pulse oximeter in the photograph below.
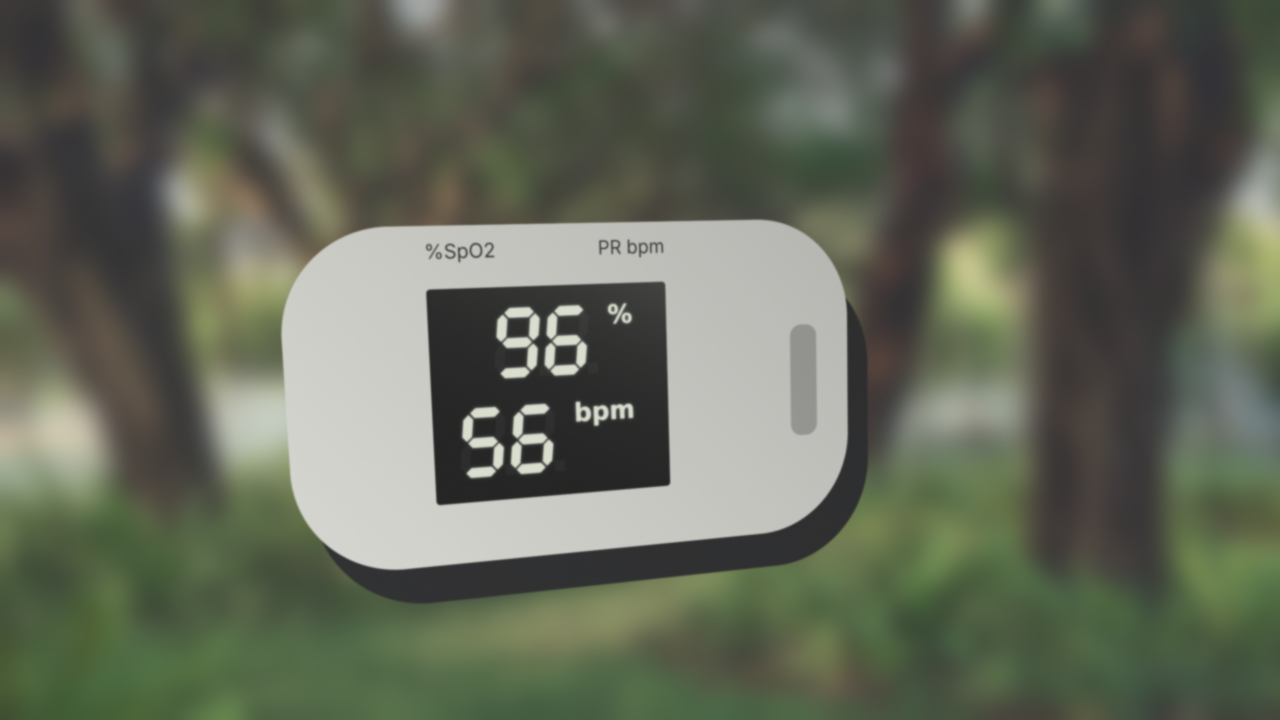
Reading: 56 bpm
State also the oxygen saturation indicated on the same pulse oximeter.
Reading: 96 %
